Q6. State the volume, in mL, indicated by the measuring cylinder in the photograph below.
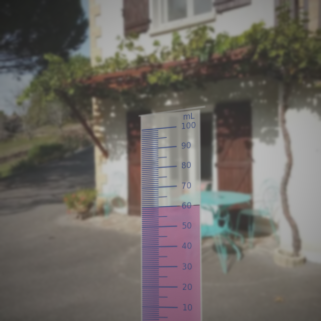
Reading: 60 mL
